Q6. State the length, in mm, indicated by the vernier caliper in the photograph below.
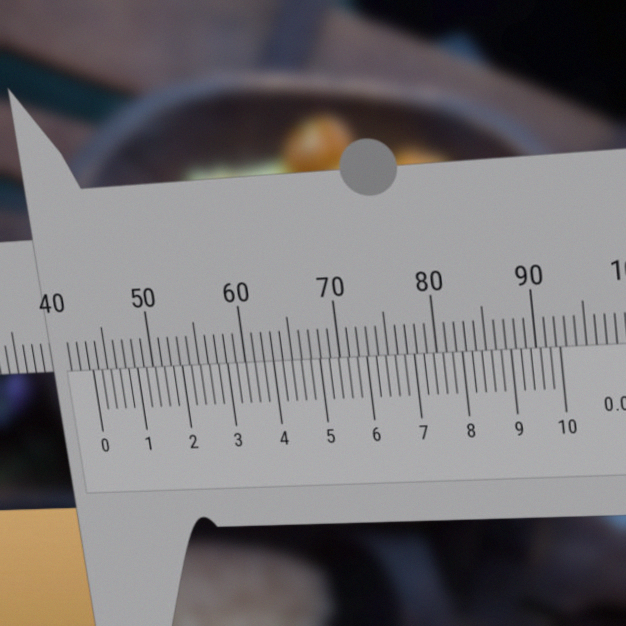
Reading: 43.4 mm
